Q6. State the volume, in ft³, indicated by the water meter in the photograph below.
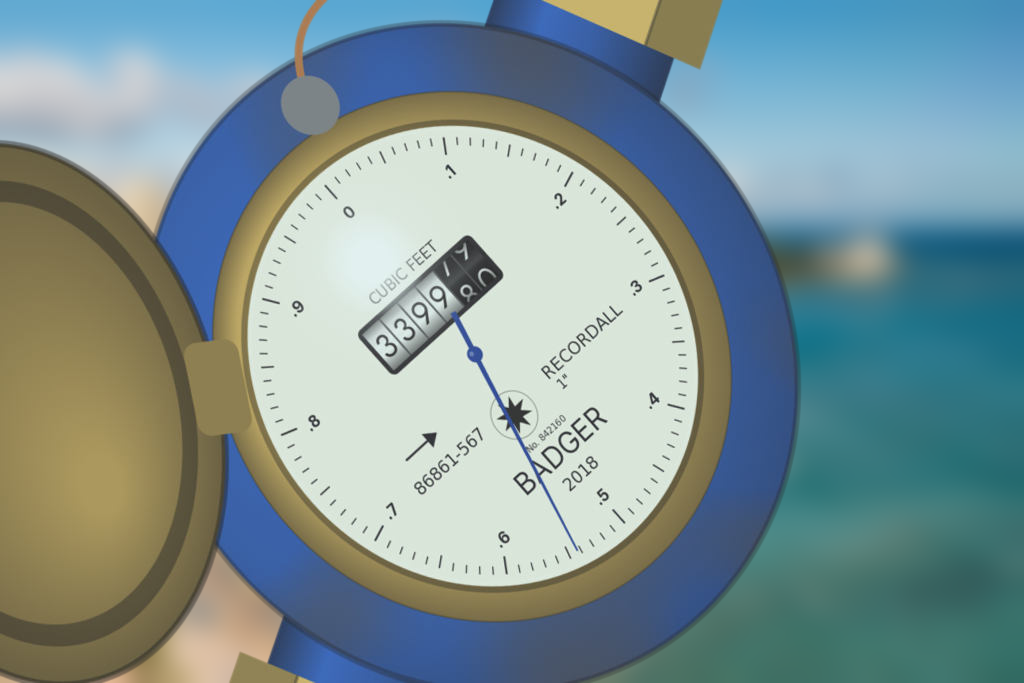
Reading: 339979.54 ft³
